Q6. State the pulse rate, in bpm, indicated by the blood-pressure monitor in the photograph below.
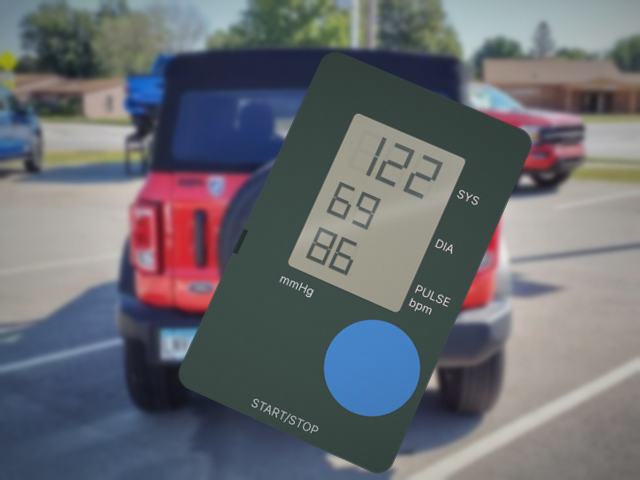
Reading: 86 bpm
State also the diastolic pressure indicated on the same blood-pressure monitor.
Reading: 69 mmHg
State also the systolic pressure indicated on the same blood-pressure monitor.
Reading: 122 mmHg
